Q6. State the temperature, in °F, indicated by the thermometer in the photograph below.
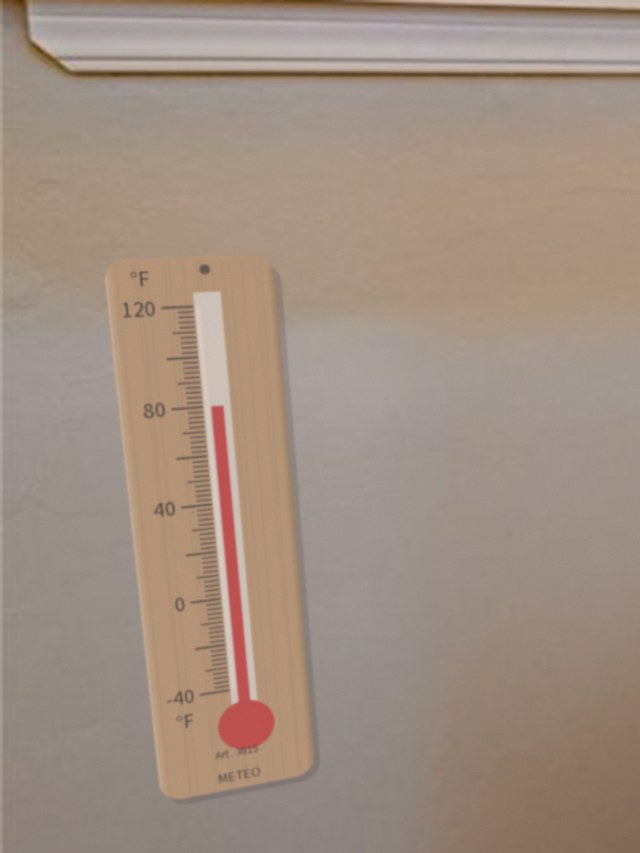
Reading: 80 °F
